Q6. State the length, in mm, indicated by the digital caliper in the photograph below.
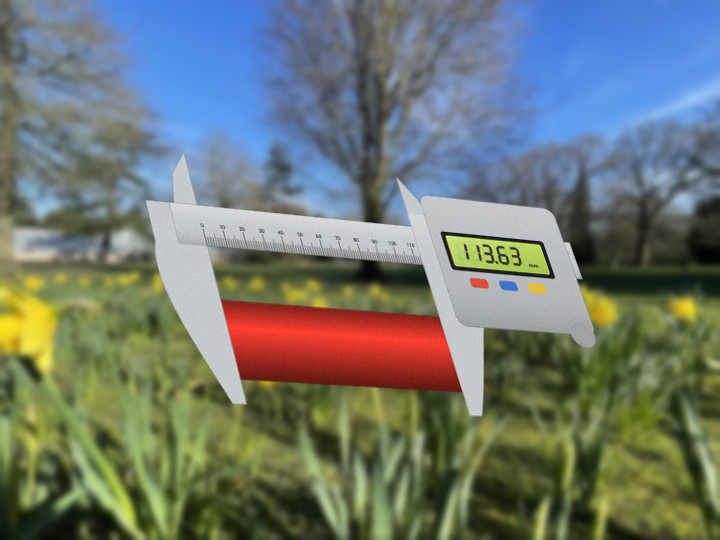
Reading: 113.63 mm
